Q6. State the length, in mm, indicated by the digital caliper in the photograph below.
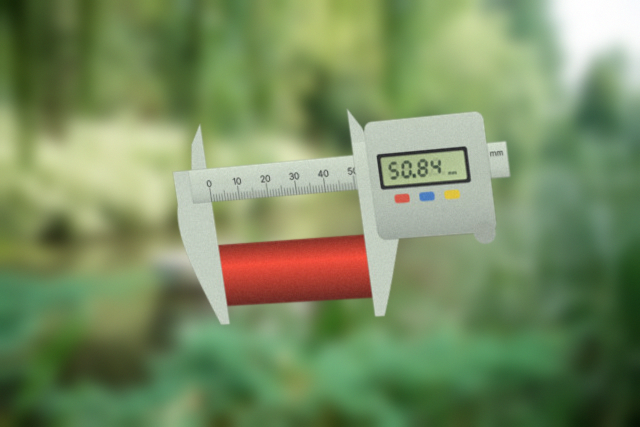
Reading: 50.84 mm
